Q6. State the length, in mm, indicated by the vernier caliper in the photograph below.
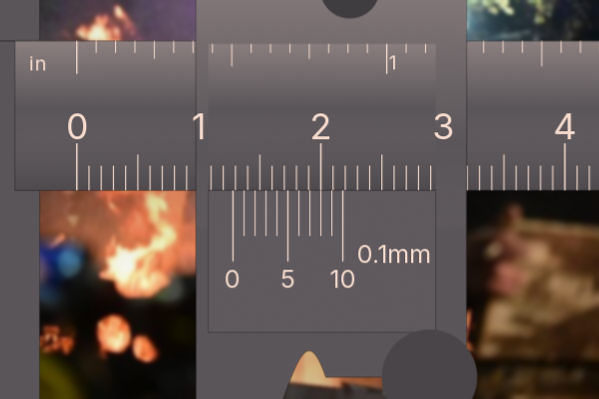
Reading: 12.8 mm
